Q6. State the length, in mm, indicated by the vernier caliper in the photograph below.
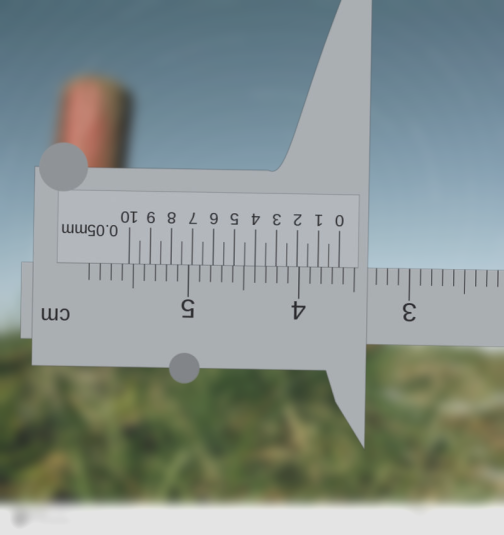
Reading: 36.4 mm
